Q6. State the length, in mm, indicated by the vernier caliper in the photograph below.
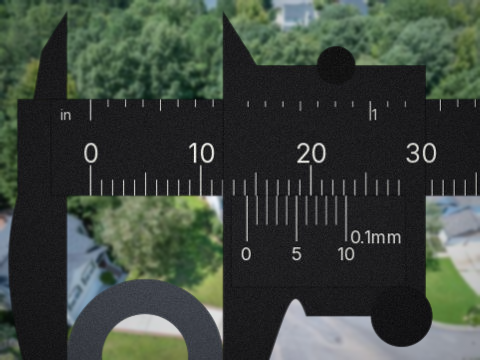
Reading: 14.2 mm
